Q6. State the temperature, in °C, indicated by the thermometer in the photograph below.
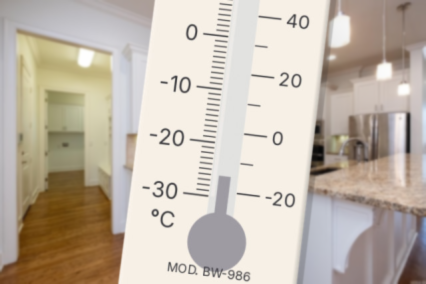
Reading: -26 °C
